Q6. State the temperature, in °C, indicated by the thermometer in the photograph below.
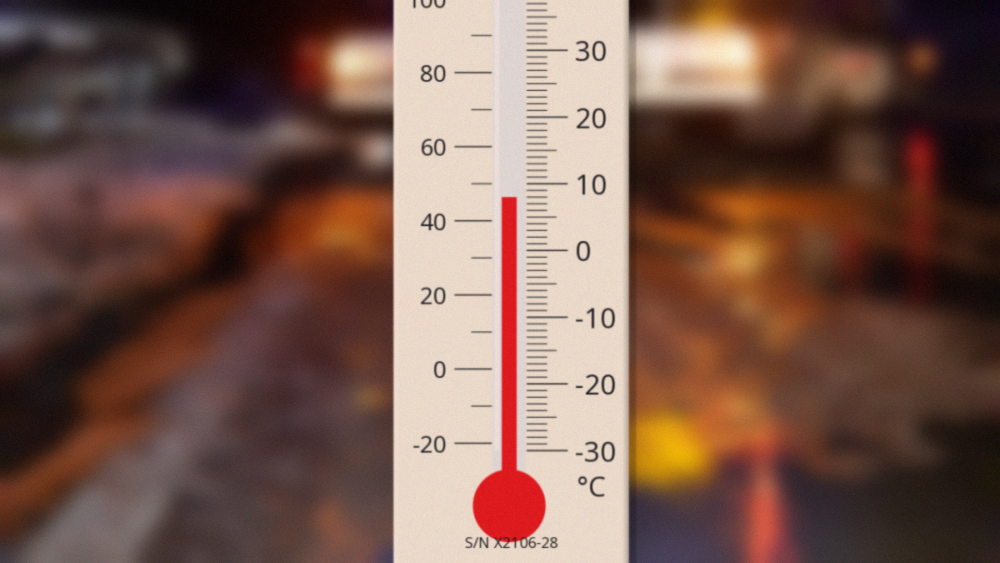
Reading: 8 °C
